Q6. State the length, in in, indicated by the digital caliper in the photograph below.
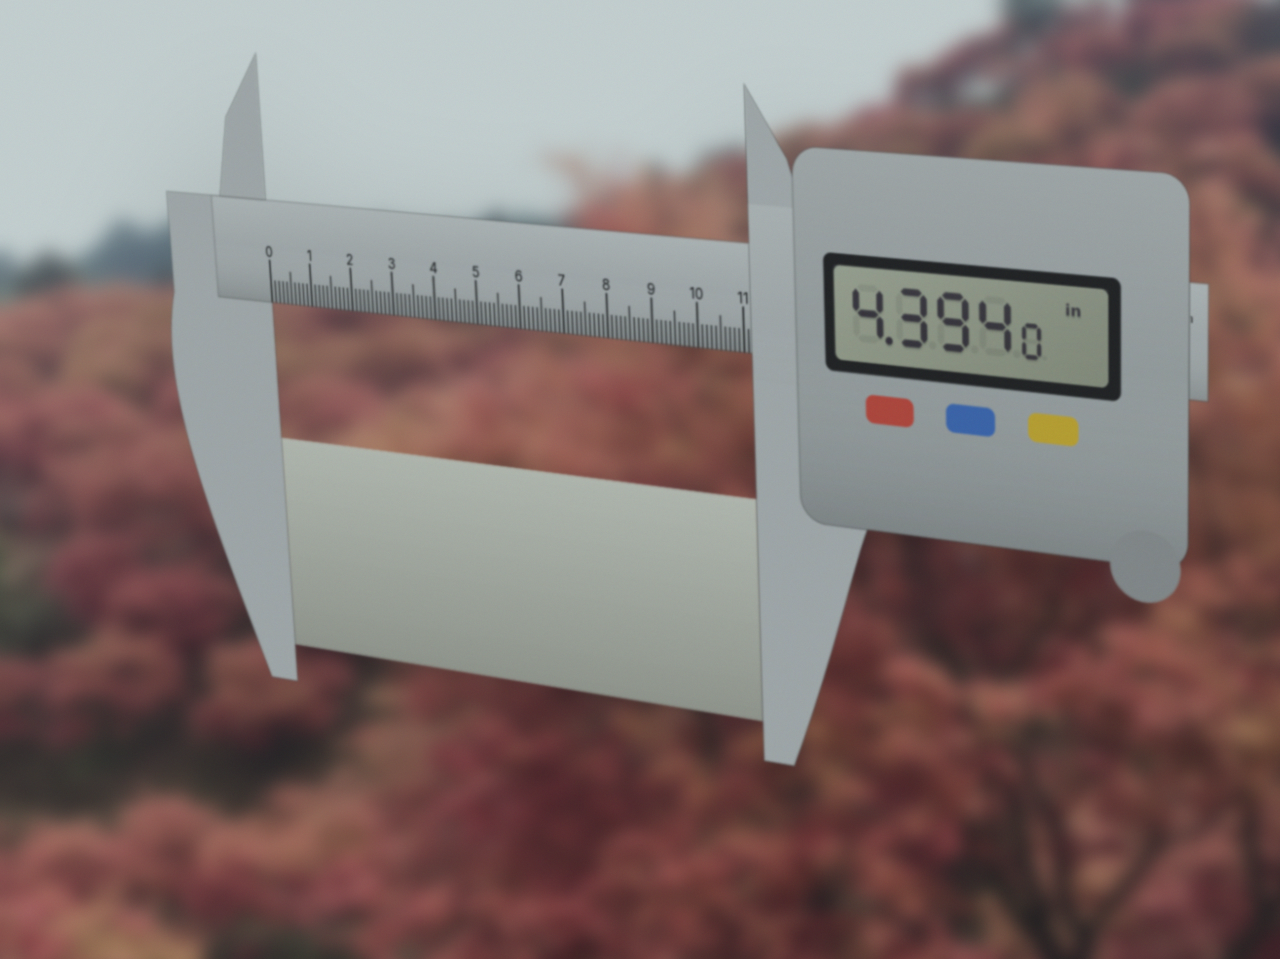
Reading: 4.3940 in
